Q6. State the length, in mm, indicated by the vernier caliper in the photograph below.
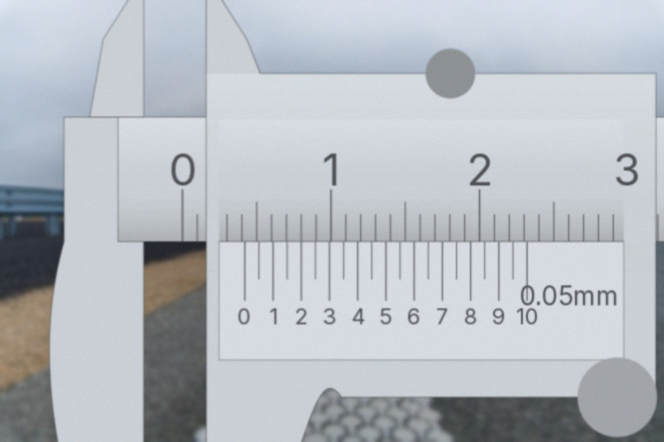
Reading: 4.2 mm
